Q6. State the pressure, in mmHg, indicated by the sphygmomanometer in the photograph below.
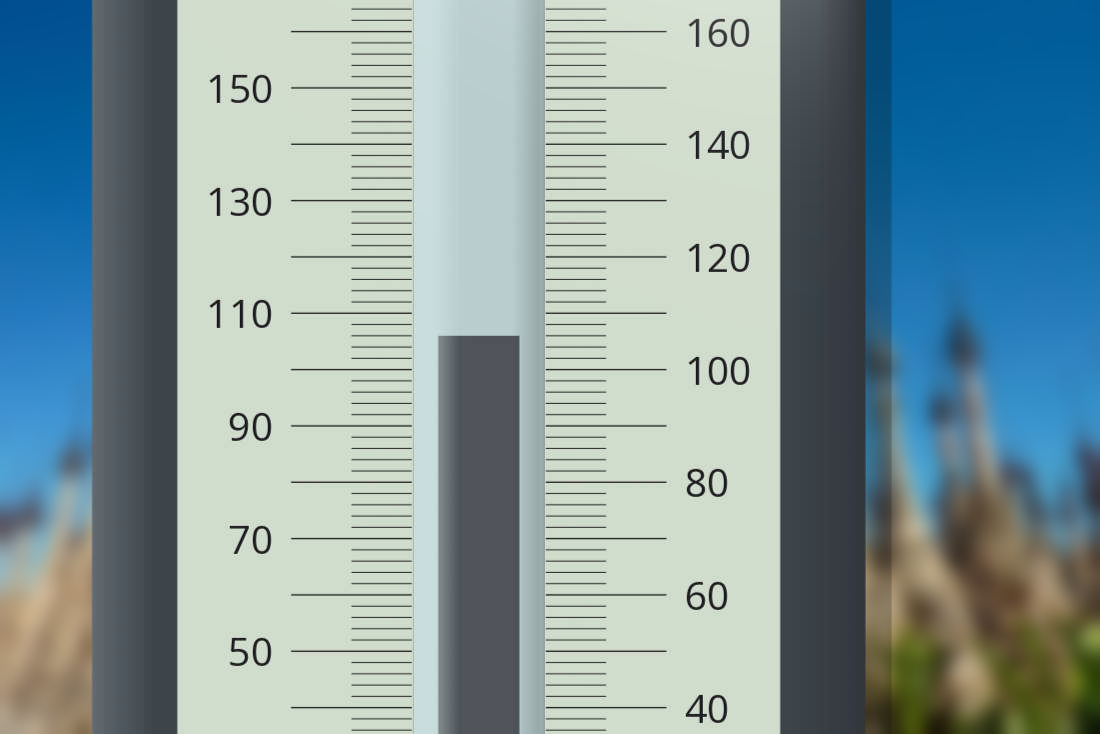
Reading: 106 mmHg
